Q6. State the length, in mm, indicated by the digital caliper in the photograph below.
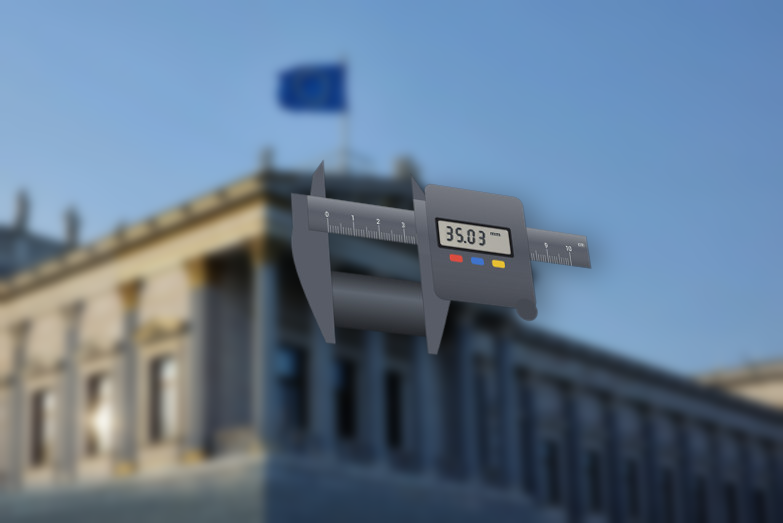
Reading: 35.03 mm
